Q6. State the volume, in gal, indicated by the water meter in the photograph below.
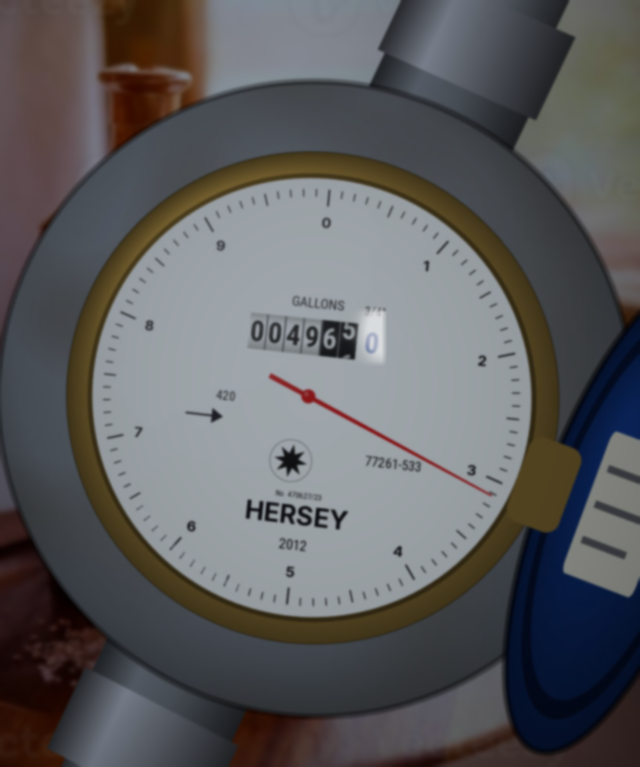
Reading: 49653.1 gal
